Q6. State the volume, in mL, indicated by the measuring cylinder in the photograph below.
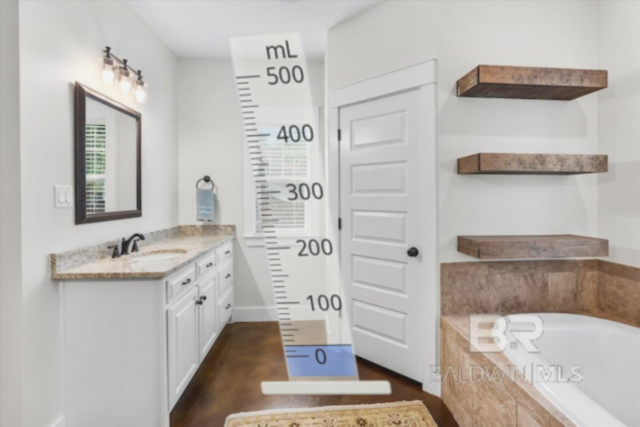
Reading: 20 mL
